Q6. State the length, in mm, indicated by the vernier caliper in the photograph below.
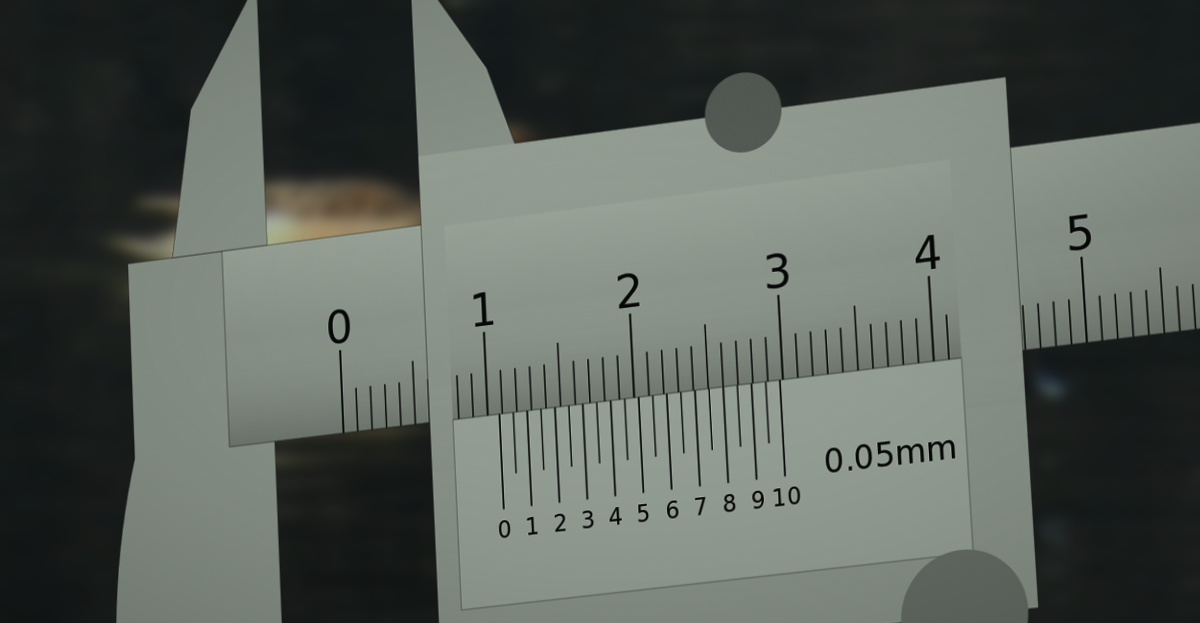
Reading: 10.8 mm
